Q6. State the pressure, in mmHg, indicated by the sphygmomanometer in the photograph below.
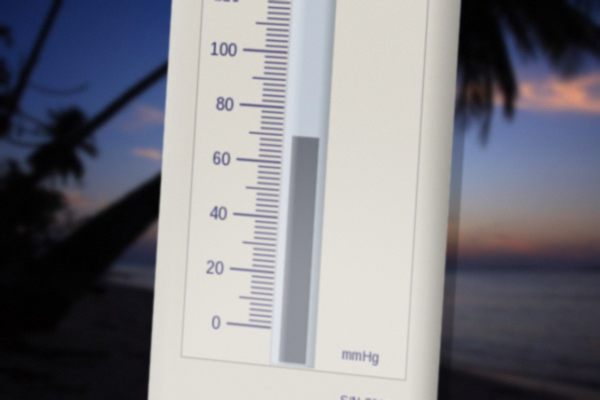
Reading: 70 mmHg
